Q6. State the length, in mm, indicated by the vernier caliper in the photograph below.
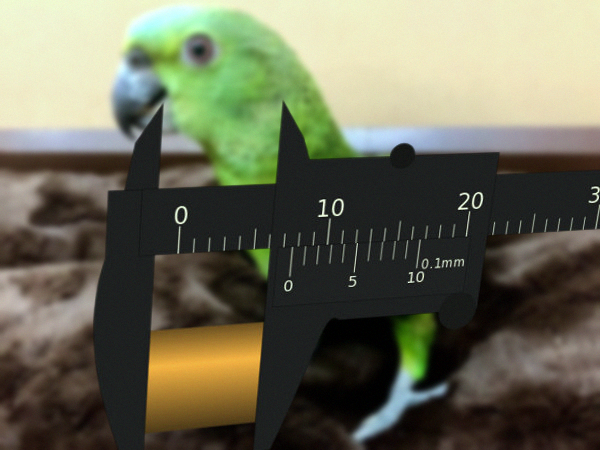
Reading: 7.6 mm
